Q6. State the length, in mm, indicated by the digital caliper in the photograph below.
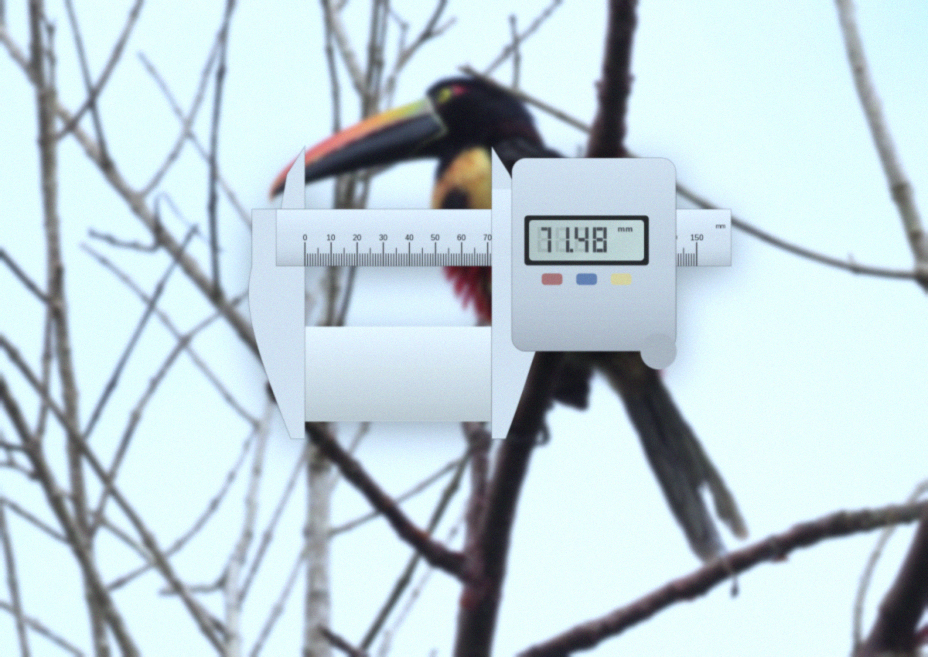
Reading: 71.48 mm
